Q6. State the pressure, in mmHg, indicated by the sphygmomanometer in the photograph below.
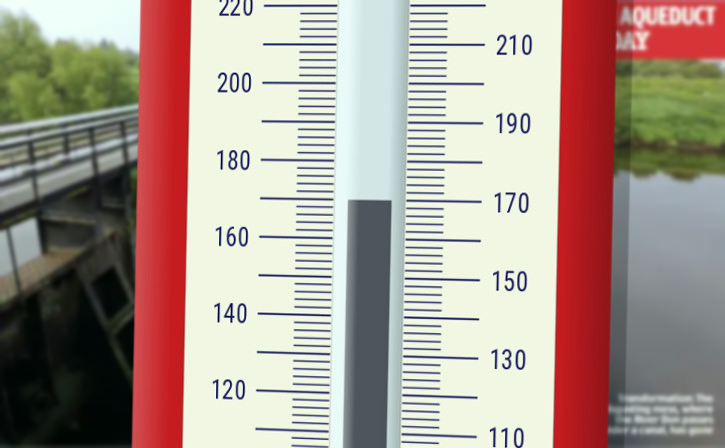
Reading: 170 mmHg
